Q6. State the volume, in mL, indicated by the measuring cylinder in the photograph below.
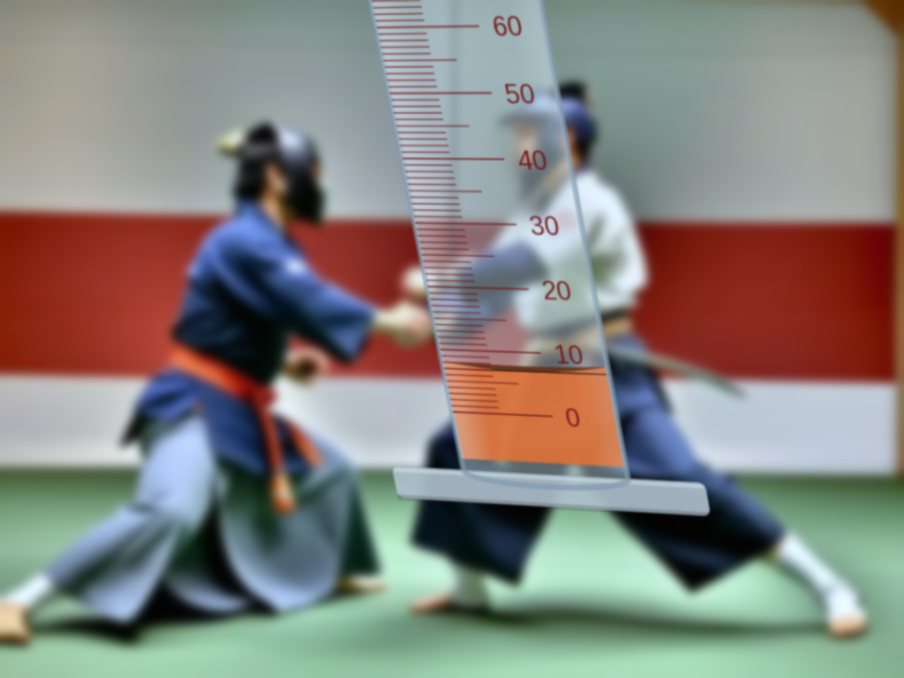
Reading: 7 mL
